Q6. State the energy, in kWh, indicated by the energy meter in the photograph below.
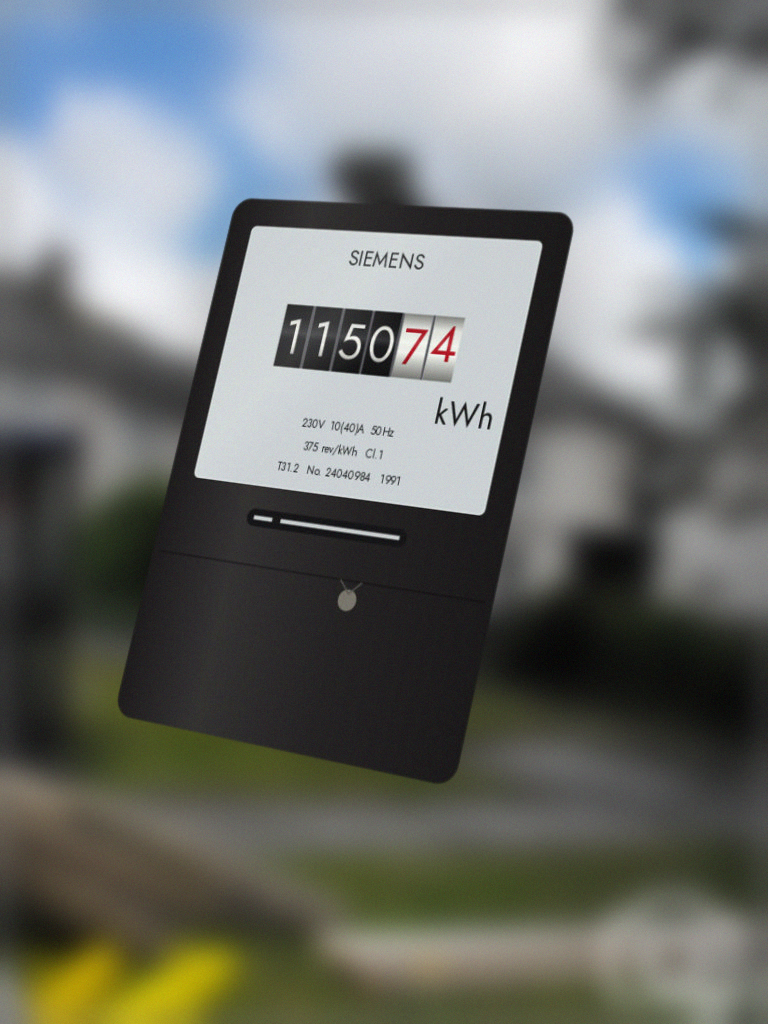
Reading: 1150.74 kWh
